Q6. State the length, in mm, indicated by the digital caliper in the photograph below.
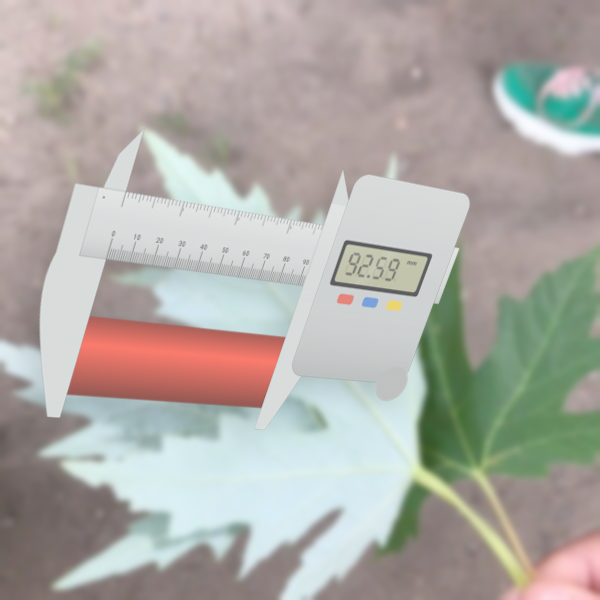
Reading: 92.59 mm
